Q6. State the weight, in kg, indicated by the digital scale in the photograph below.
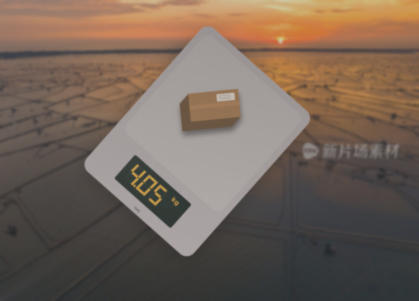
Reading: 4.05 kg
